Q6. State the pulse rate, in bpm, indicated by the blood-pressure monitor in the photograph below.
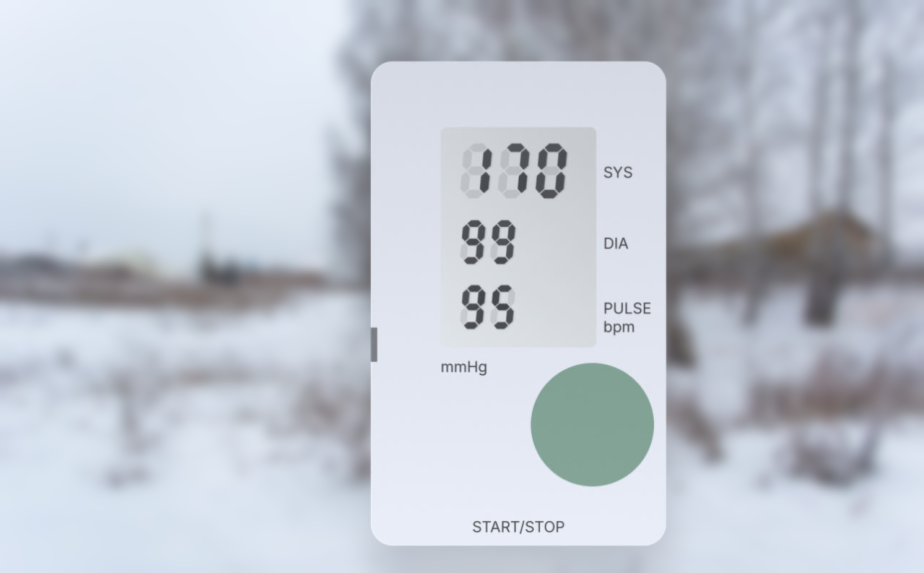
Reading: 95 bpm
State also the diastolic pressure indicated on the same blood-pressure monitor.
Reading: 99 mmHg
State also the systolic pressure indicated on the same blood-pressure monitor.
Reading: 170 mmHg
